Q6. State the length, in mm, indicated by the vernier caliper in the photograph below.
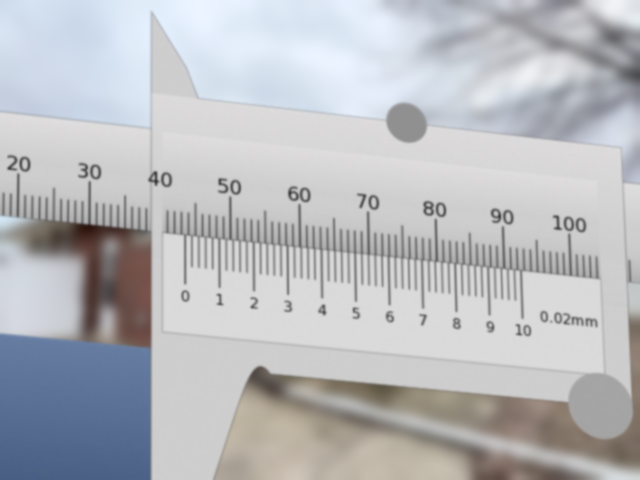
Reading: 43.5 mm
